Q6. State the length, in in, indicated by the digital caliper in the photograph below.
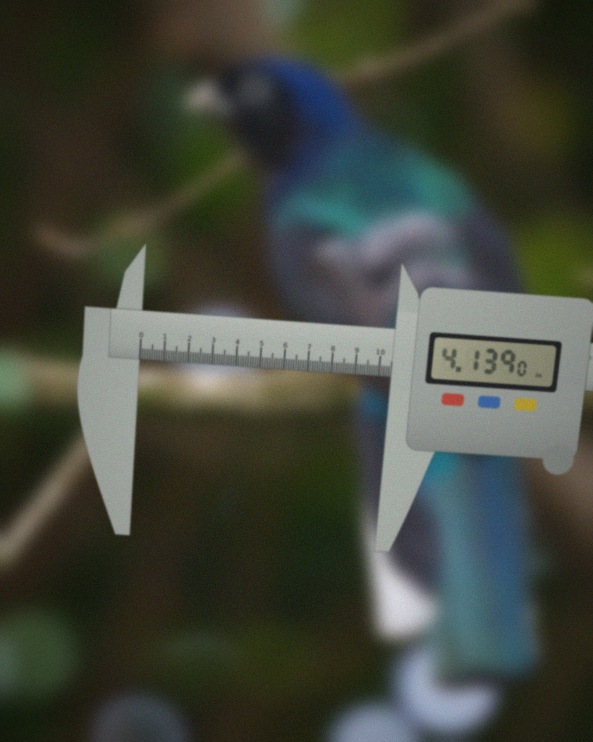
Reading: 4.1390 in
